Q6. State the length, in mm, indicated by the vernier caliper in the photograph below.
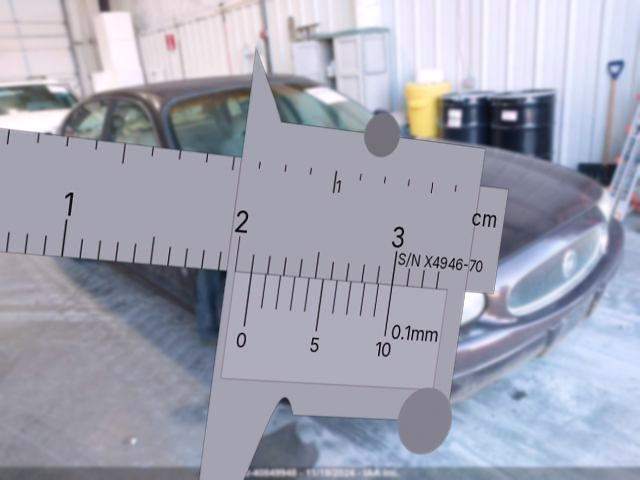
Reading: 21.0 mm
